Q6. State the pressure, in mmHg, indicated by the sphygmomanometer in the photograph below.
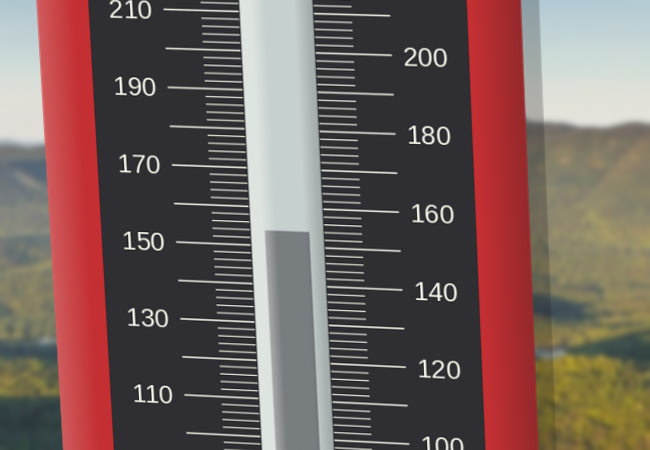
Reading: 154 mmHg
